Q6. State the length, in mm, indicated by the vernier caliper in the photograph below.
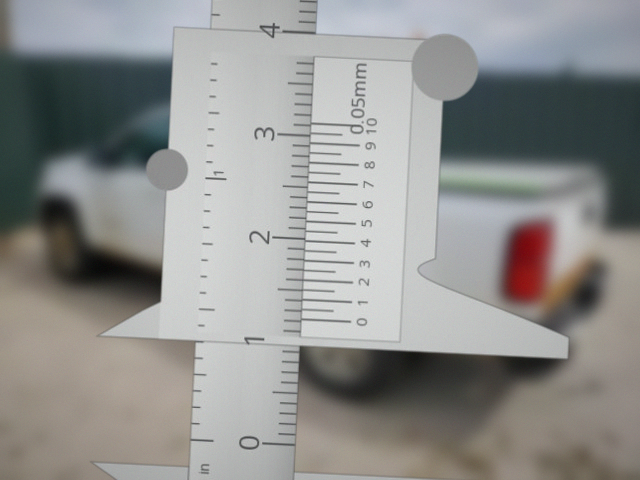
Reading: 12.2 mm
